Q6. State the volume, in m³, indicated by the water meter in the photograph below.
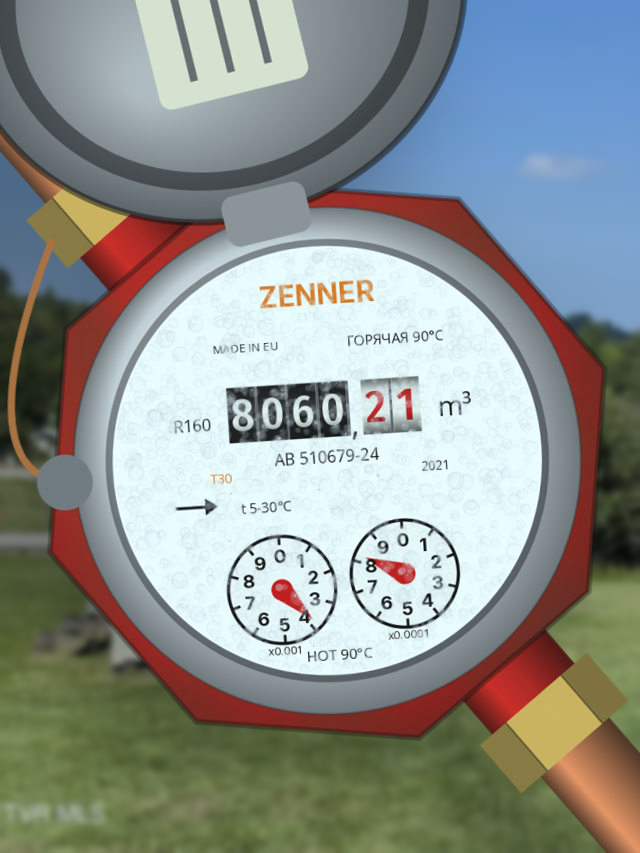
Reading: 8060.2138 m³
